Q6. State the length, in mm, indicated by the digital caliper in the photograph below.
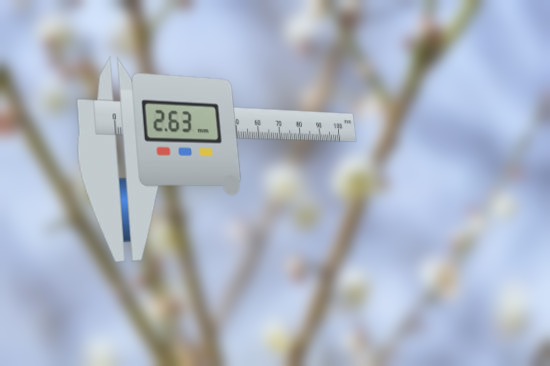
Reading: 2.63 mm
